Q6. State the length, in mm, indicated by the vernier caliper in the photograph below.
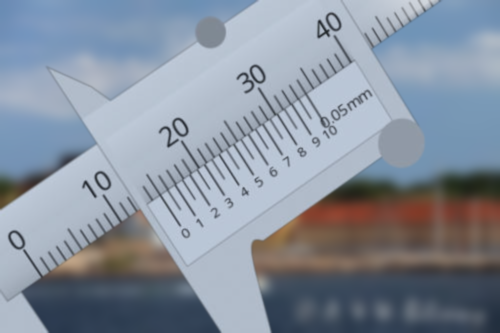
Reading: 15.0 mm
